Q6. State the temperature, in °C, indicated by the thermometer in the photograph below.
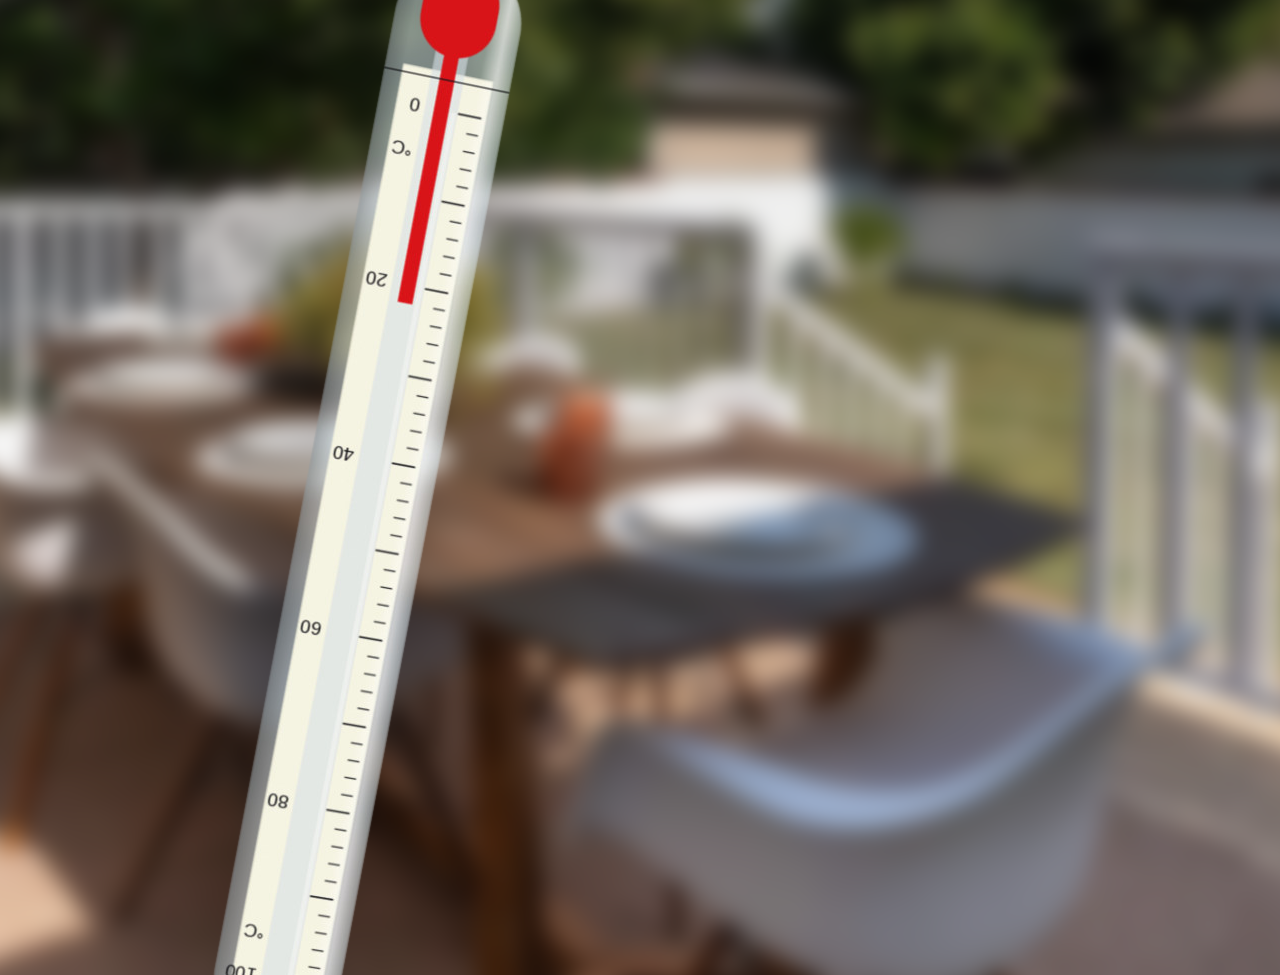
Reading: 22 °C
